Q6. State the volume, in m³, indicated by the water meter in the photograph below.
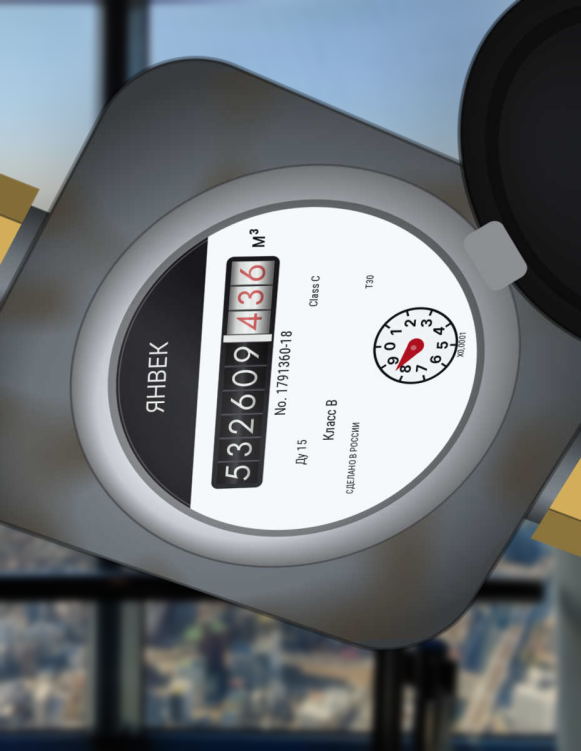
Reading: 532609.4368 m³
